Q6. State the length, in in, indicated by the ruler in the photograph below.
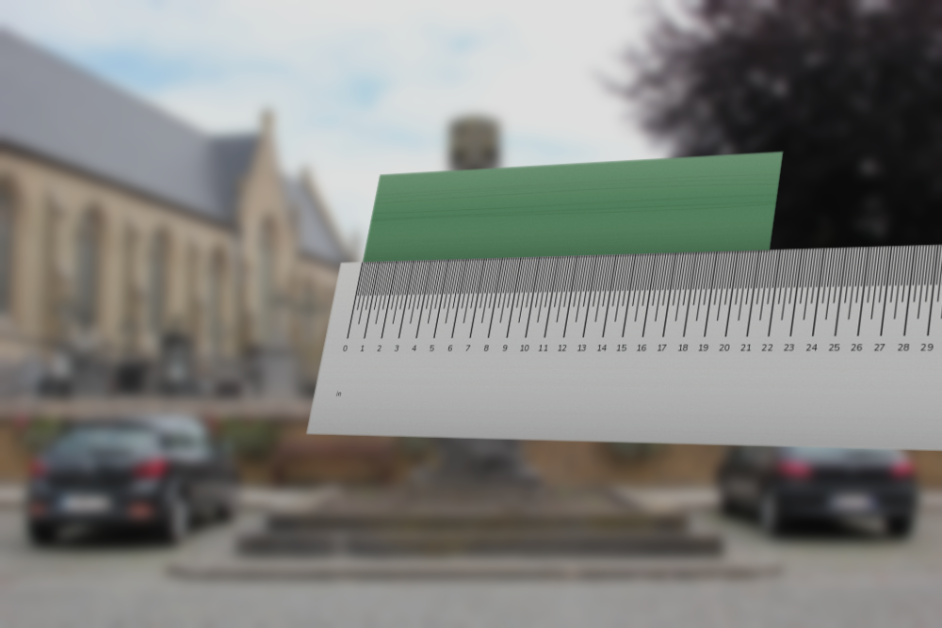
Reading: 21.5 in
